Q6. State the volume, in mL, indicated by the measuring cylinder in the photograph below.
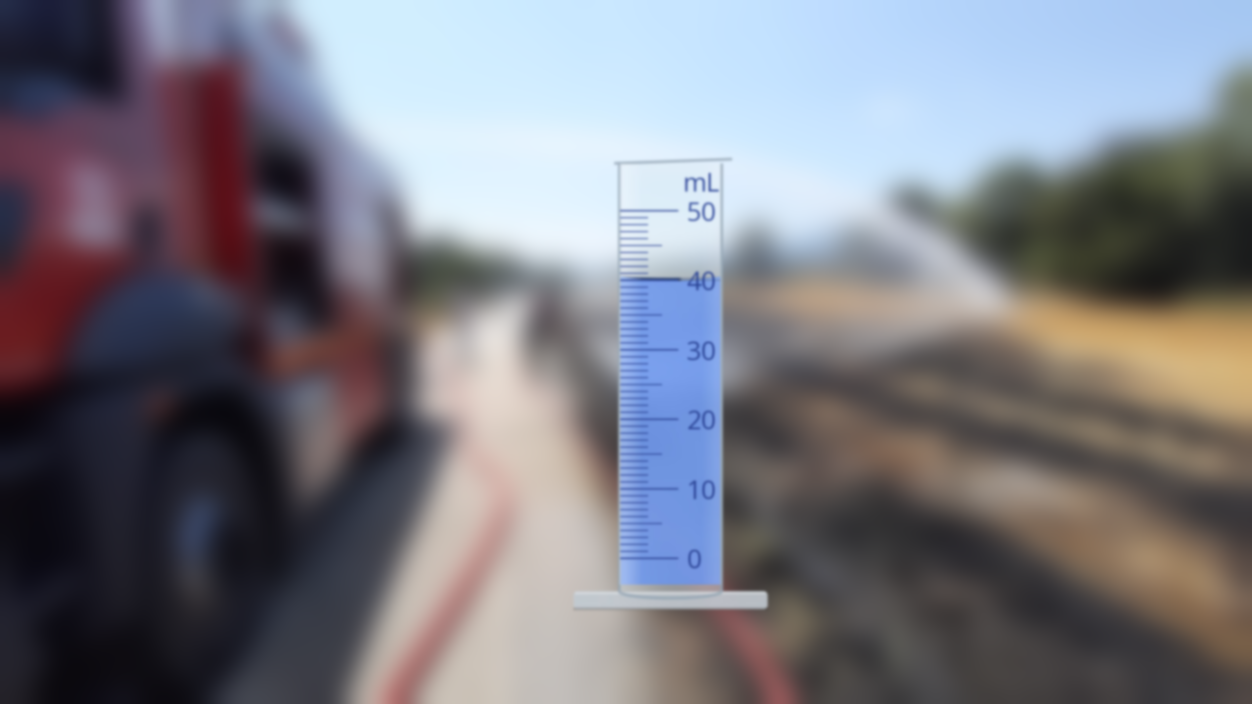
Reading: 40 mL
